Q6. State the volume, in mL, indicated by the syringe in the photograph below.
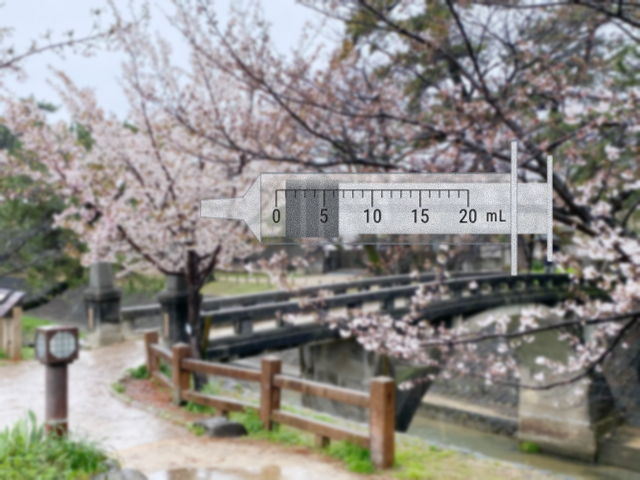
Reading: 1 mL
